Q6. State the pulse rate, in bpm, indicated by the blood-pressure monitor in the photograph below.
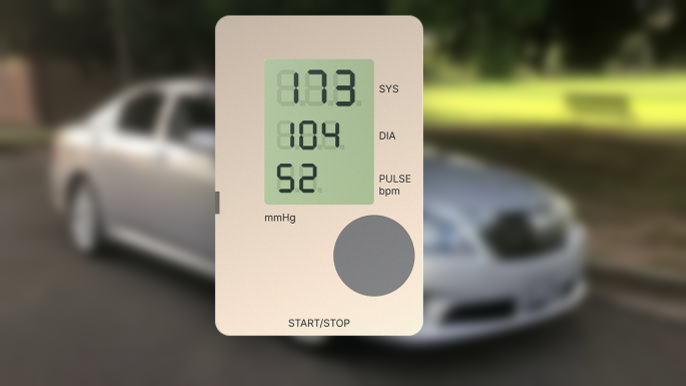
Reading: 52 bpm
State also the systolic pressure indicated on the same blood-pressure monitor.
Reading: 173 mmHg
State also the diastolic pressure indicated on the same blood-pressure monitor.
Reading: 104 mmHg
